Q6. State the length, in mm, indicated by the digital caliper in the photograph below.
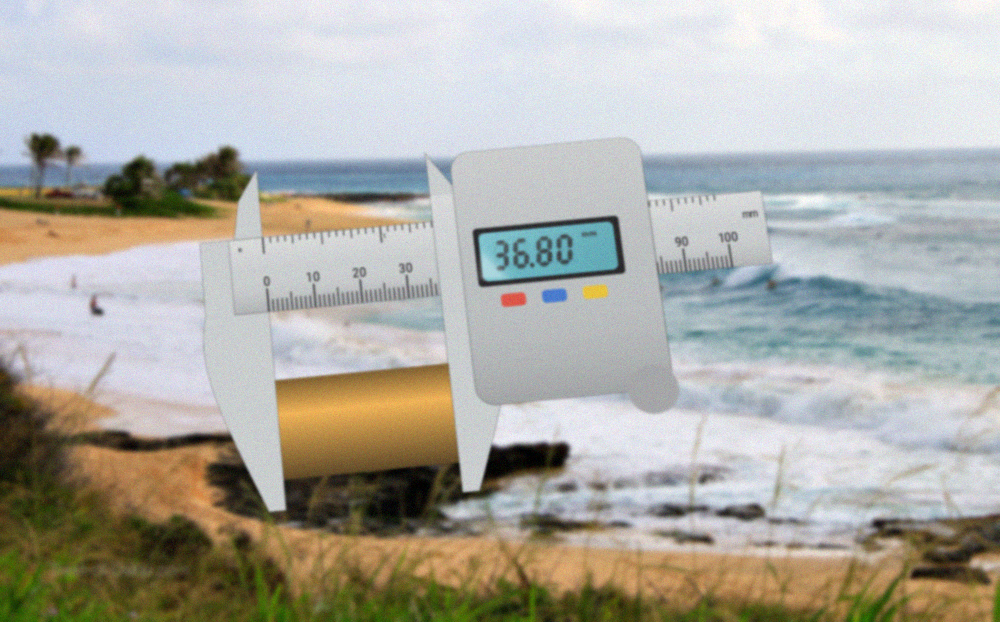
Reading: 36.80 mm
